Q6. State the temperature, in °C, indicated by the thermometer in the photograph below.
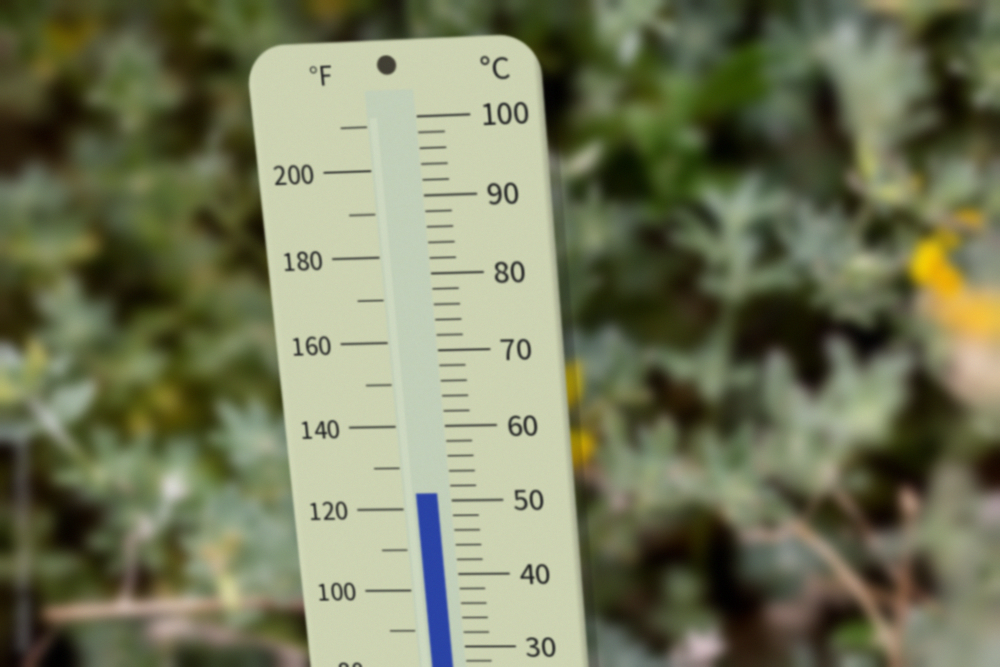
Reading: 51 °C
